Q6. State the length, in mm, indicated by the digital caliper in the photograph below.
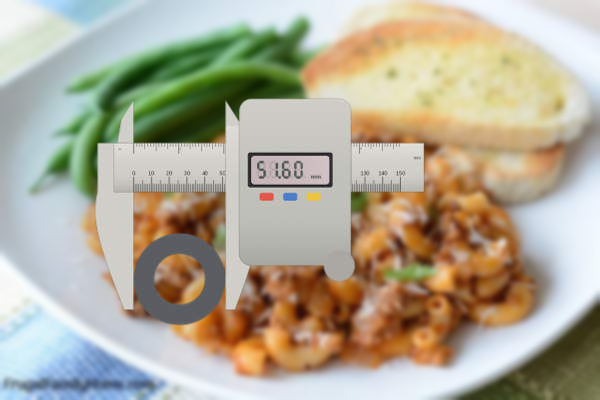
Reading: 51.60 mm
